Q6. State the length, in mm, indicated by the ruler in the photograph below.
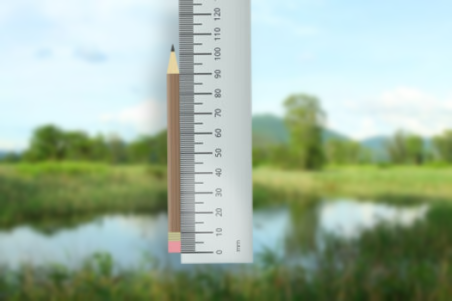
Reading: 105 mm
